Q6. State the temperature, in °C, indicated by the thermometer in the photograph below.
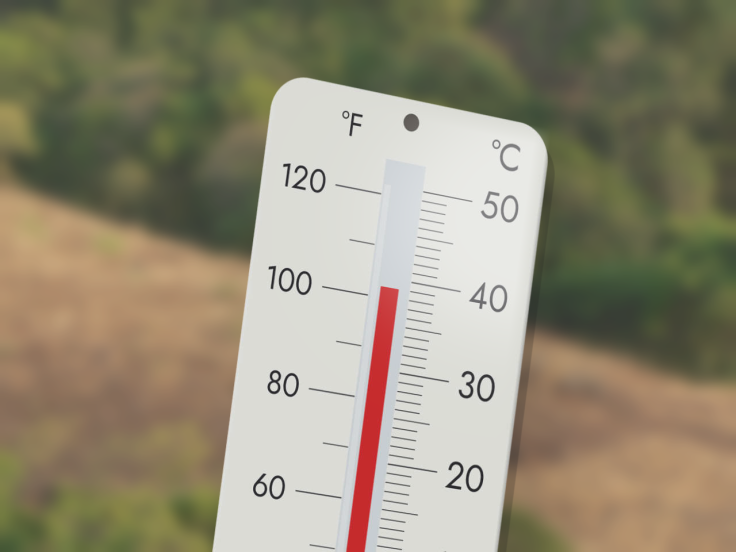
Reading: 39 °C
